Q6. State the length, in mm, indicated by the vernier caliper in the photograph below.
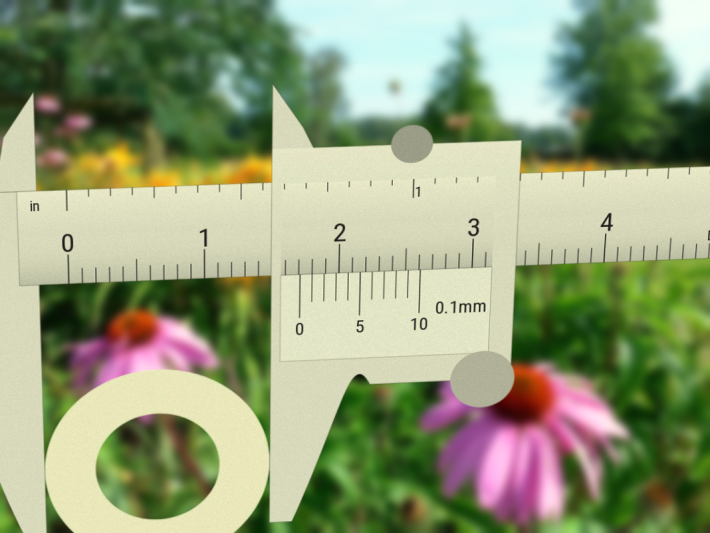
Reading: 17.1 mm
